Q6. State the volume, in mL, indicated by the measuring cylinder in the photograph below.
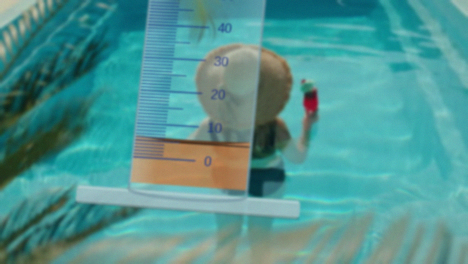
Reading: 5 mL
